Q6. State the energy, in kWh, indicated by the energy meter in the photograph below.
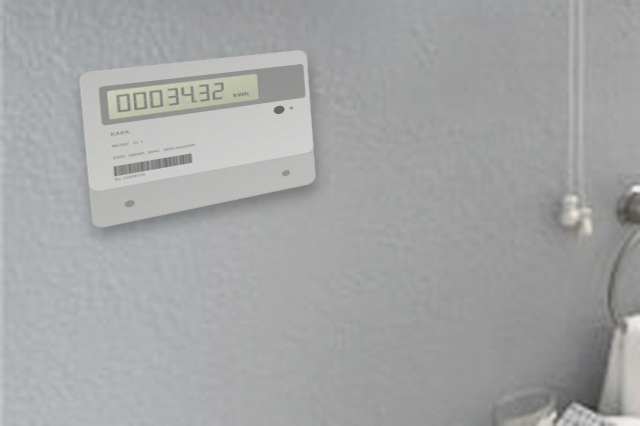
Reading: 34.32 kWh
